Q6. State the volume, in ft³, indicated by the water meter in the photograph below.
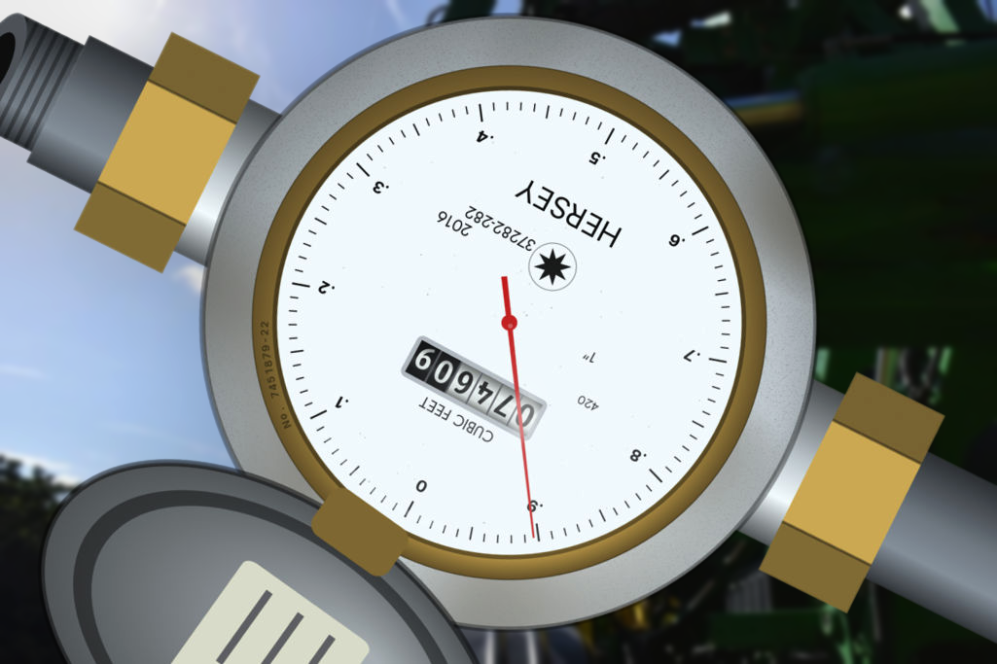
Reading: 74608.90 ft³
